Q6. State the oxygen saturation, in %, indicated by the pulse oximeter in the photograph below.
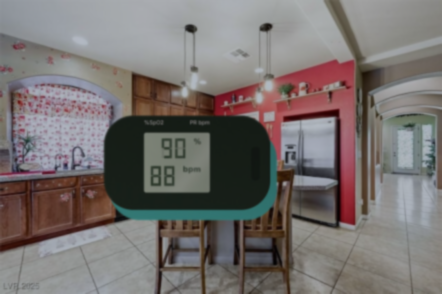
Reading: 90 %
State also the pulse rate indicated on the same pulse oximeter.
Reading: 88 bpm
